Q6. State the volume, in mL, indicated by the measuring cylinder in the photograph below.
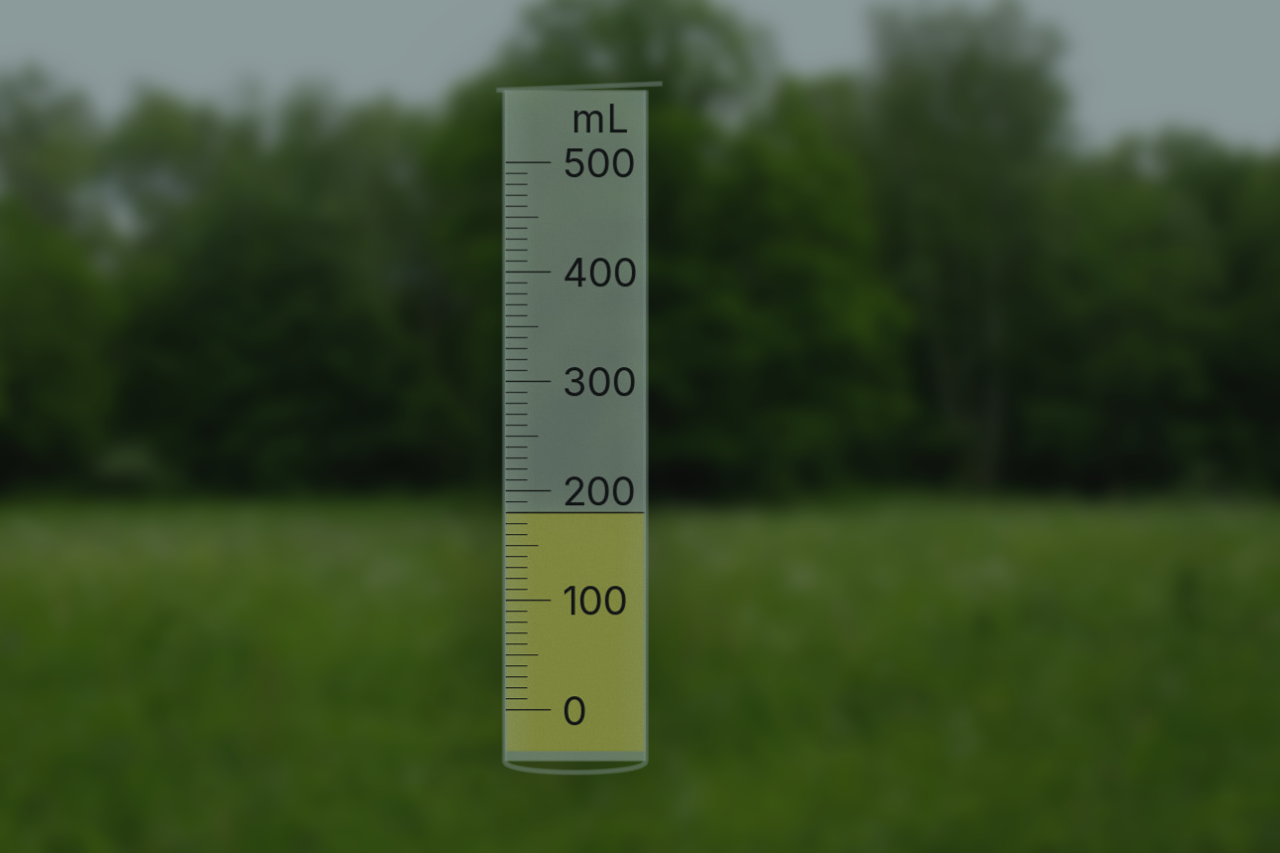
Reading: 180 mL
